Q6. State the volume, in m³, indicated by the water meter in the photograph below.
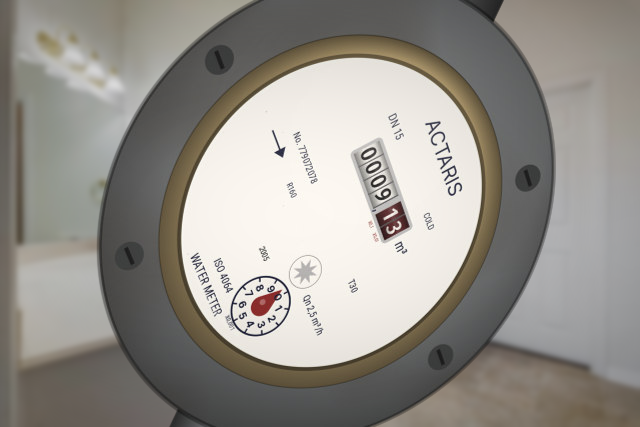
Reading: 9.129 m³
